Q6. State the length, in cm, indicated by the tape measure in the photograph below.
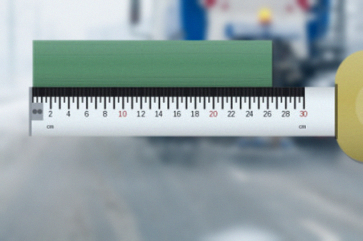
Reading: 26.5 cm
